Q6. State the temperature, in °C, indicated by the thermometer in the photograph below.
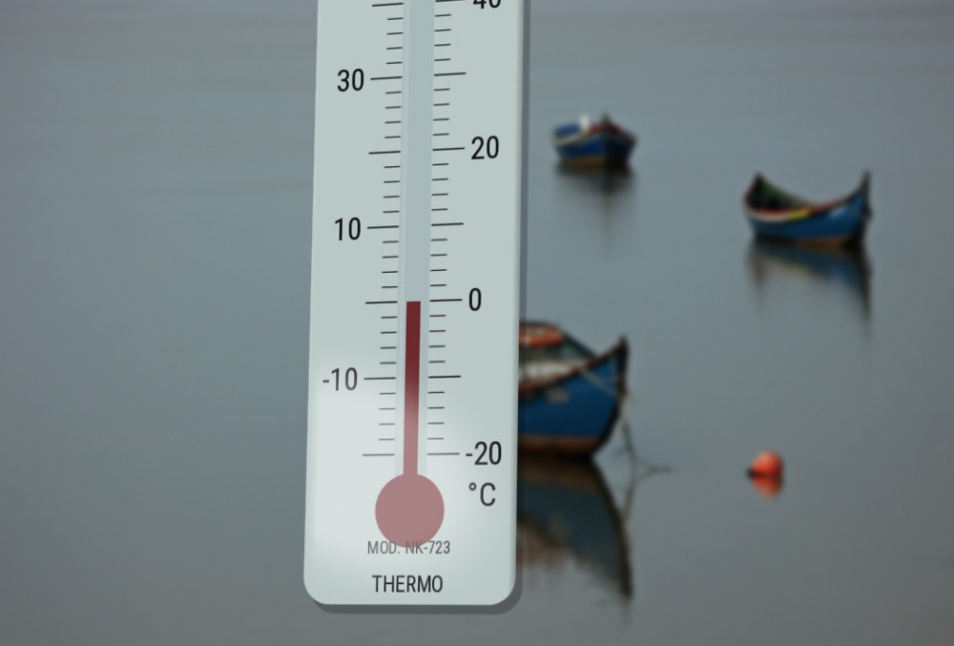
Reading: 0 °C
